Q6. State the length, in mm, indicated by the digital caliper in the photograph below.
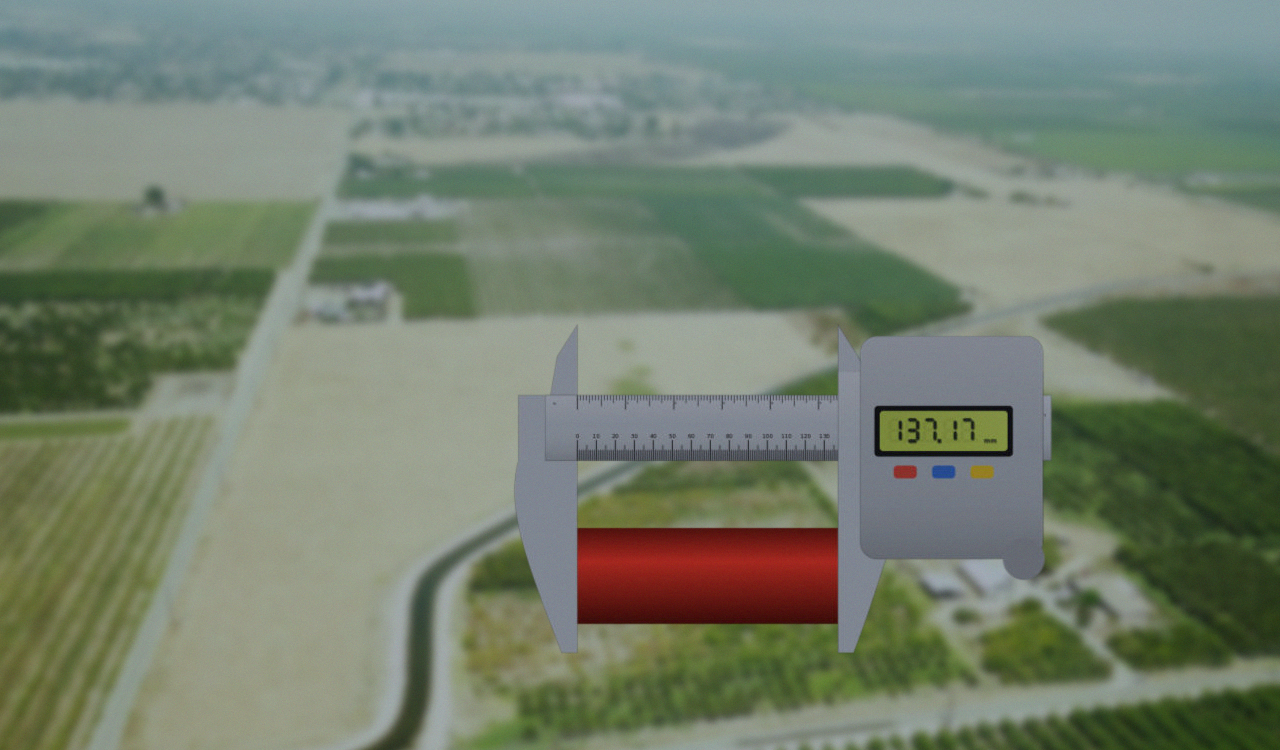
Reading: 137.17 mm
